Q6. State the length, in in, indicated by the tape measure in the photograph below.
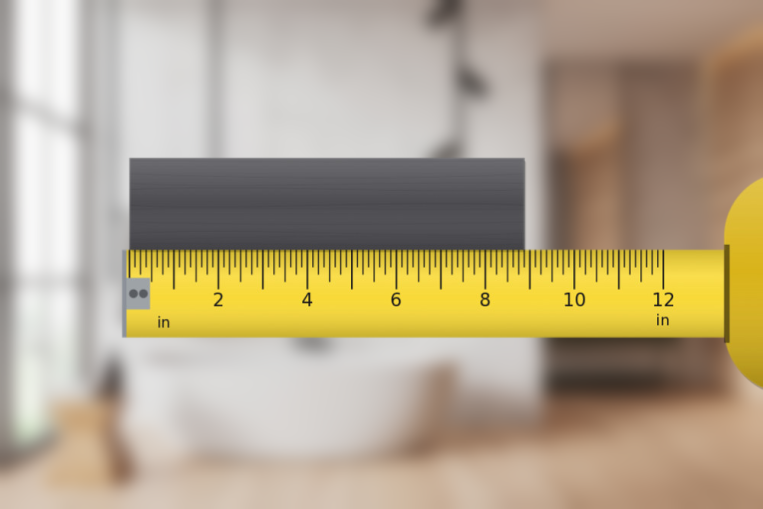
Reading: 8.875 in
